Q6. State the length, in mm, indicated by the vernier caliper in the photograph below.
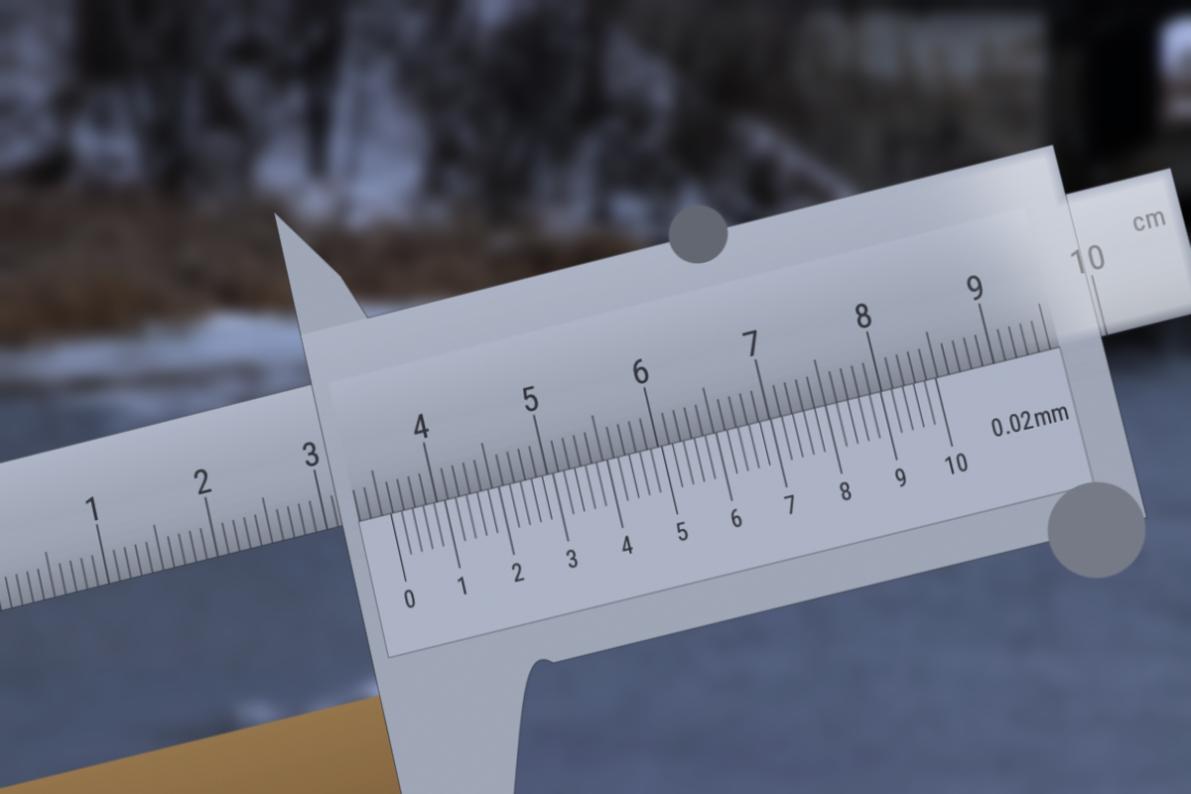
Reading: 35.8 mm
